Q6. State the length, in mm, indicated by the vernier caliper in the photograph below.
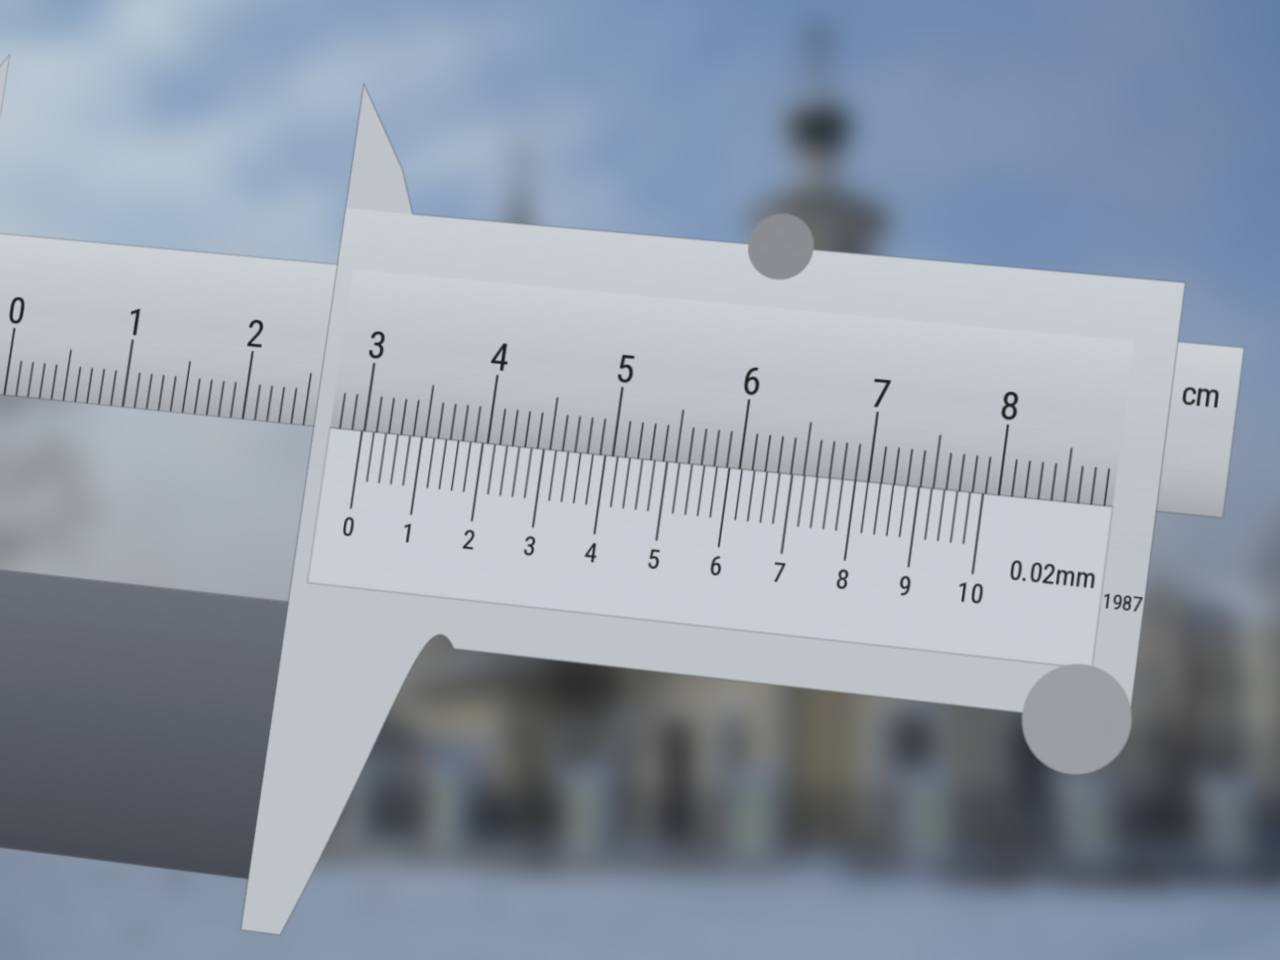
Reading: 29.8 mm
